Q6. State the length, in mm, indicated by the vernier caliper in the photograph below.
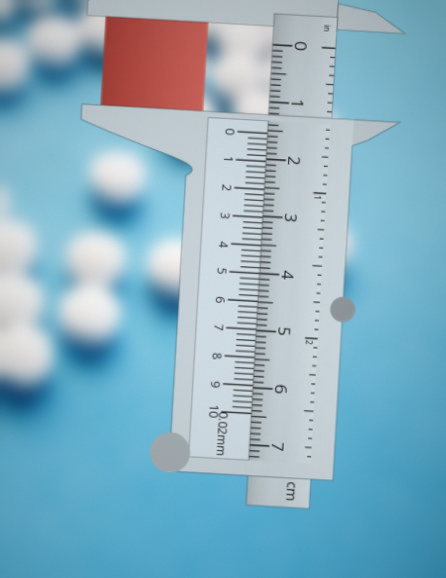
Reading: 15.5 mm
